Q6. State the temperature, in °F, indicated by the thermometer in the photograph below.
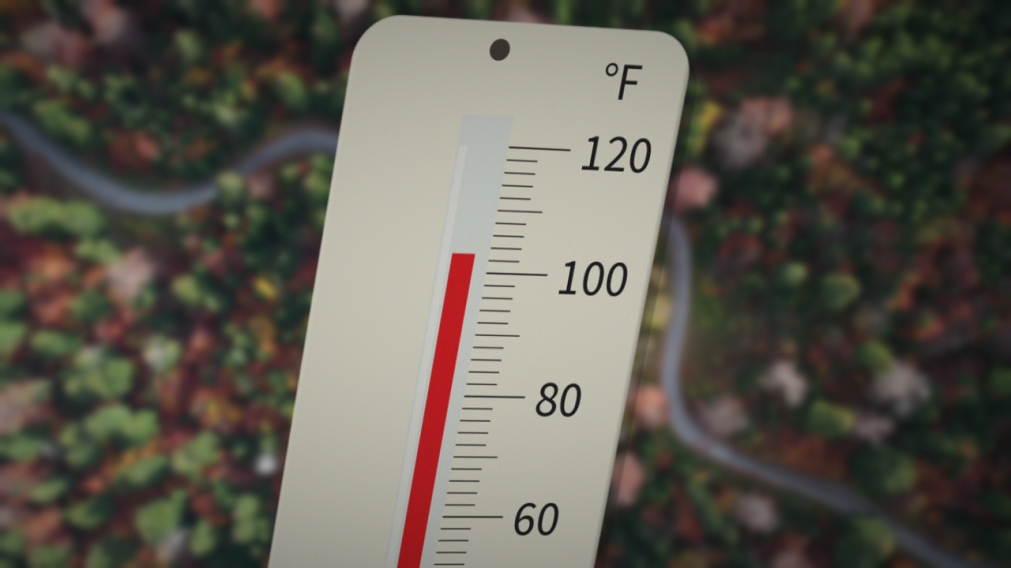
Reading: 103 °F
